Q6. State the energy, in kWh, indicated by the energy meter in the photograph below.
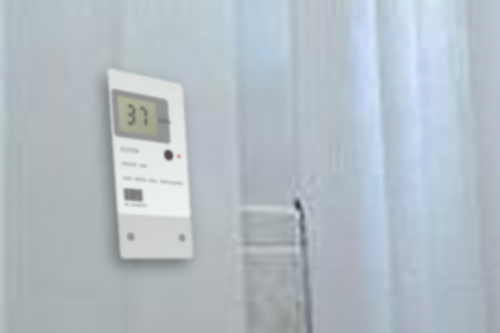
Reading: 37 kWh
